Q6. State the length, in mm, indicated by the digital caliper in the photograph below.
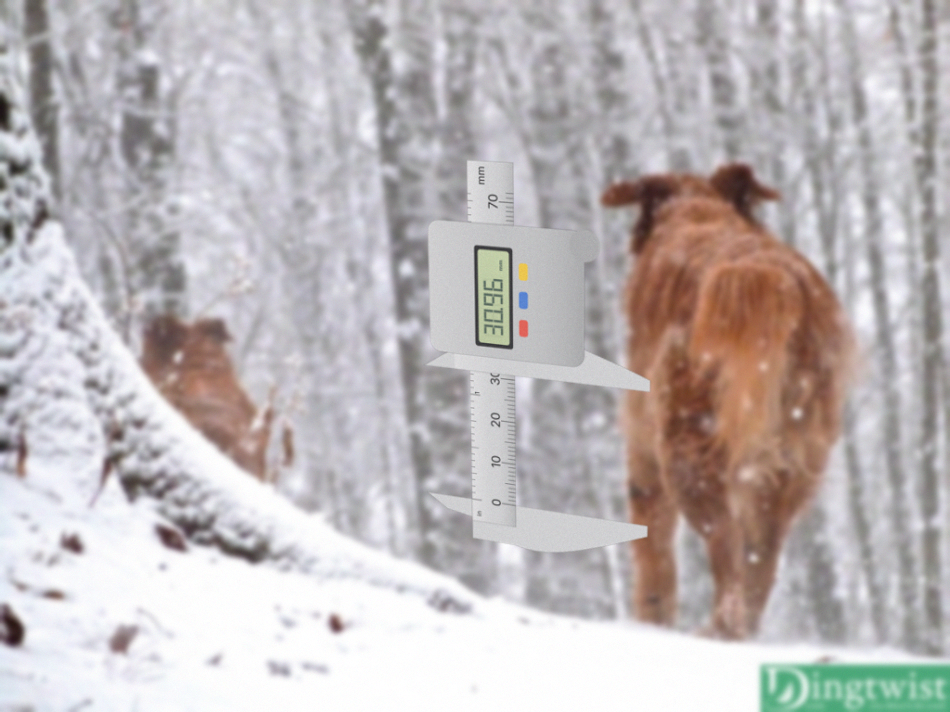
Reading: 30.96 mm
